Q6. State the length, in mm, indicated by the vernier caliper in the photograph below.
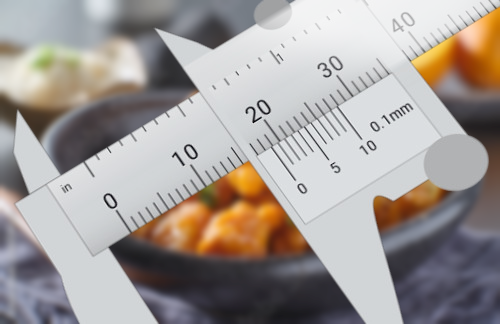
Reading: 18.8 mm
